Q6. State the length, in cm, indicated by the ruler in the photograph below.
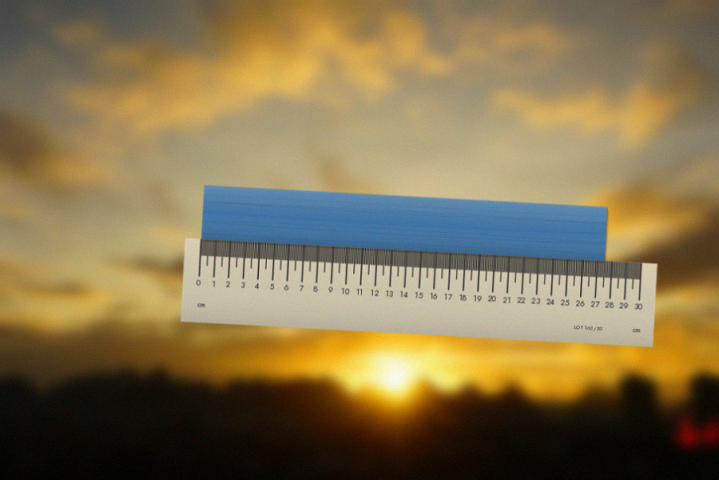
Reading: 27.5 cm
